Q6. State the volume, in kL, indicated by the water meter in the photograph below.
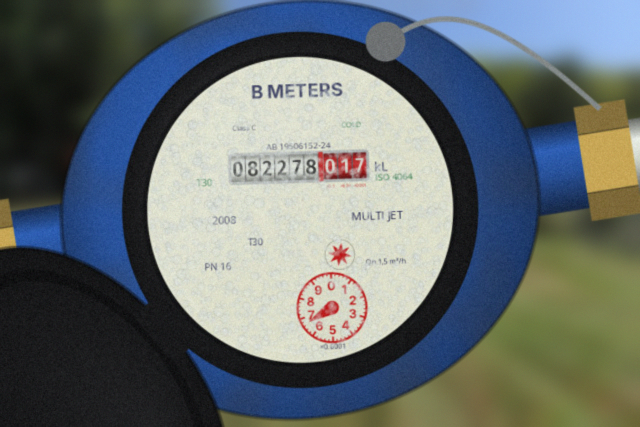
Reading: 82278.0176 kL
